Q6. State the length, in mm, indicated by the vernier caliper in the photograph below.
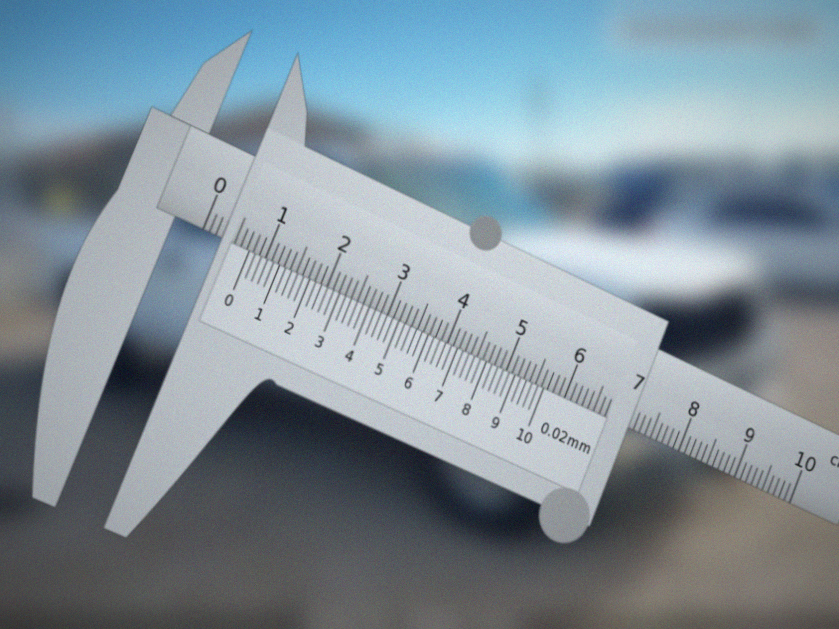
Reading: 7.4 mm
